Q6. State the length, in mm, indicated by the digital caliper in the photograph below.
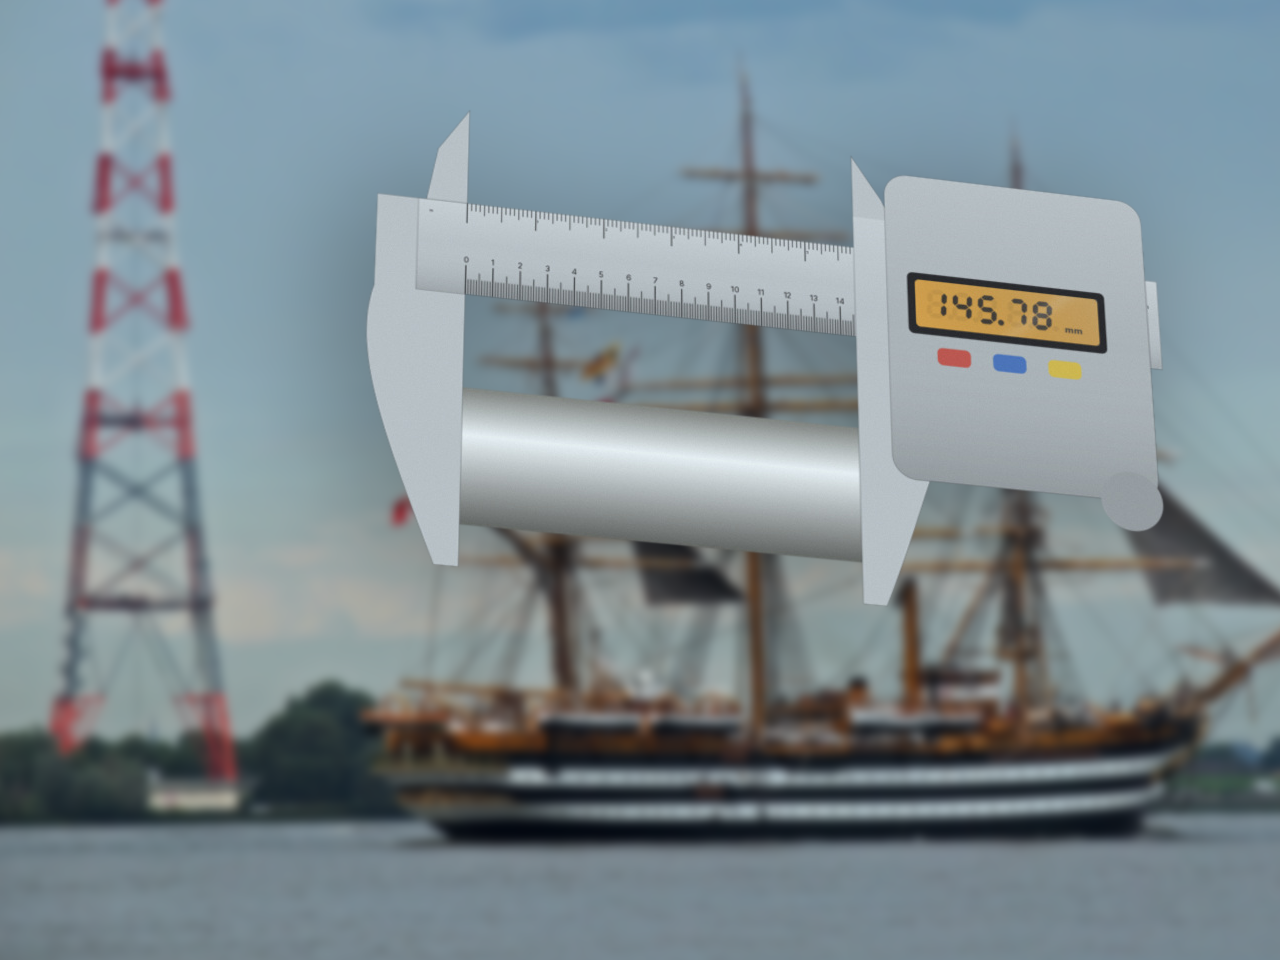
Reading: 145.78 mm
